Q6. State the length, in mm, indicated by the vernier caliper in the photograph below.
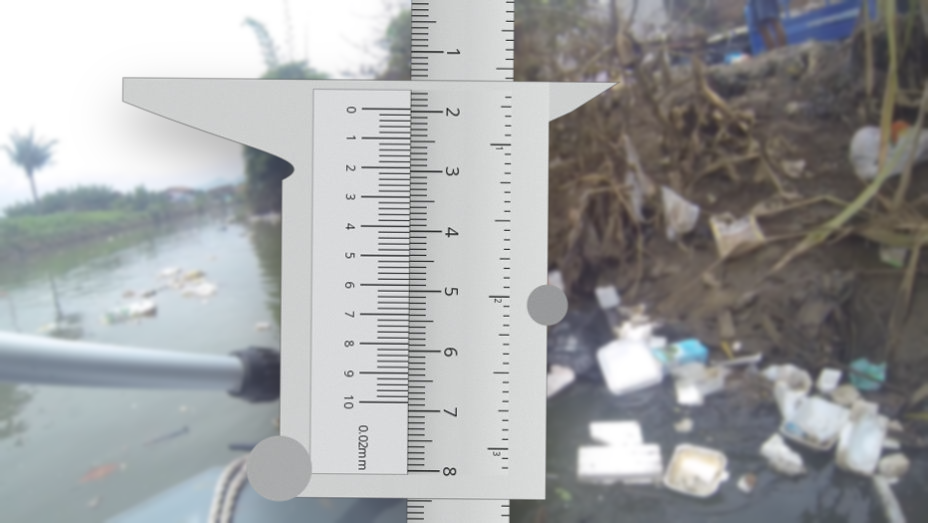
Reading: 19.6 mm
